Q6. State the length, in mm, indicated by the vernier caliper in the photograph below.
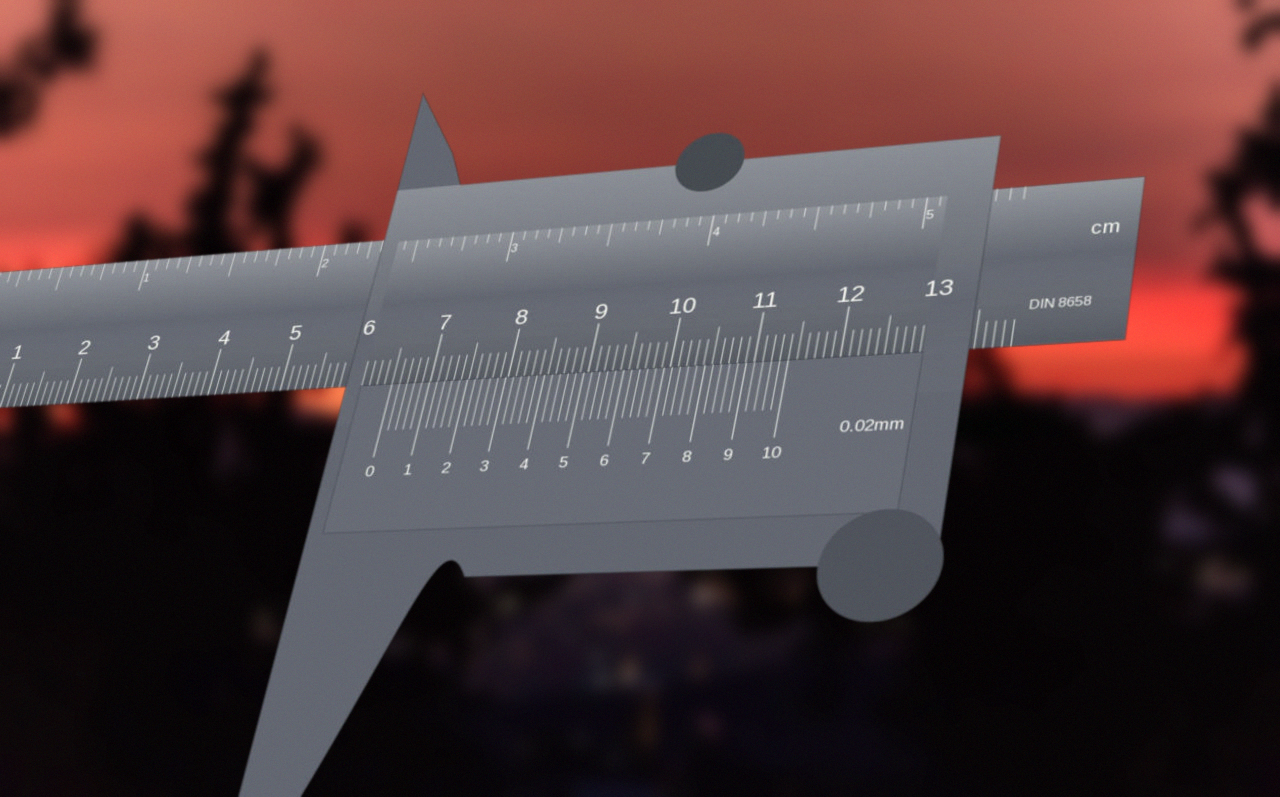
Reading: 65.0 mm
